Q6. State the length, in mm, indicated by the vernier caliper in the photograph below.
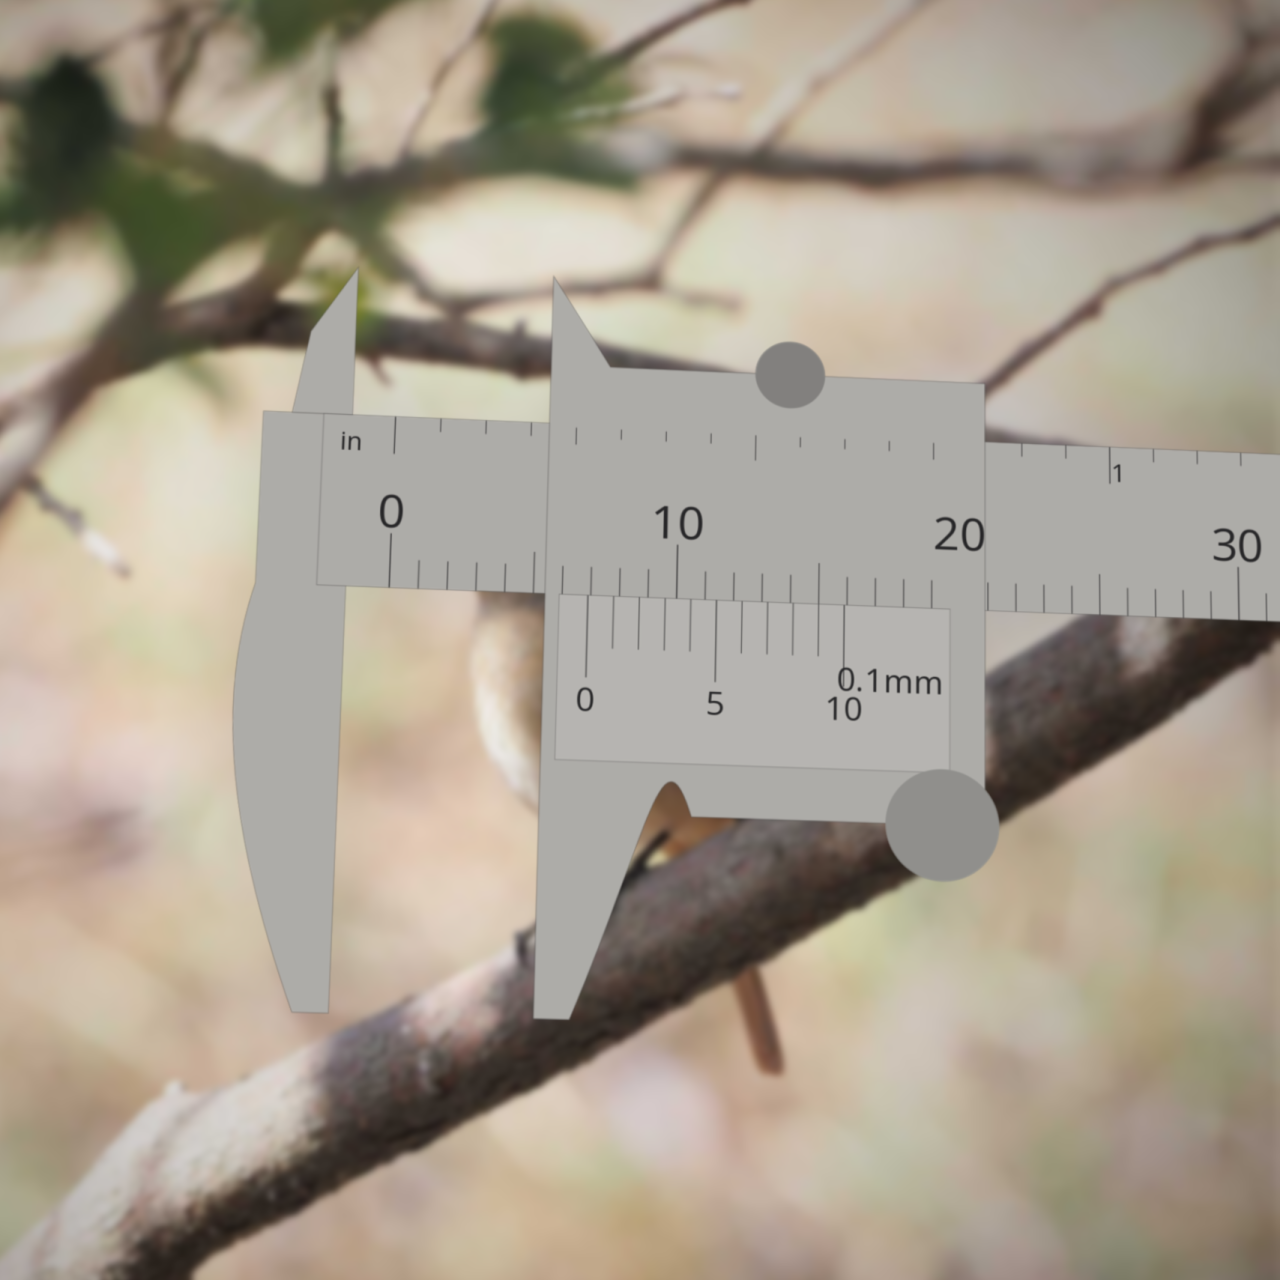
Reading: 6.9 mm
